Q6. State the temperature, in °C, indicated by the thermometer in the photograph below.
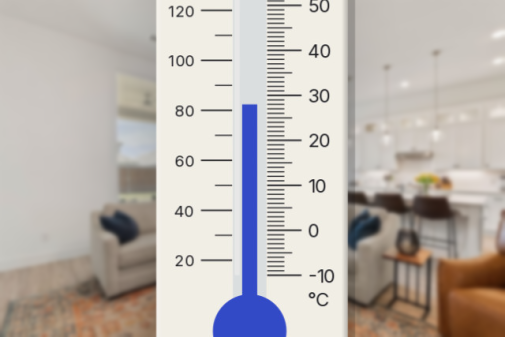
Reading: 28 °C
